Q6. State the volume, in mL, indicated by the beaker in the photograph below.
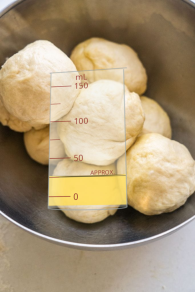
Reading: 25 mL
